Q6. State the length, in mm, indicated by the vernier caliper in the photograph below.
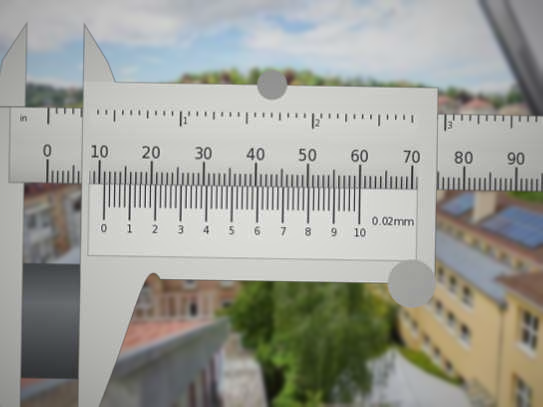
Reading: 11.0 mm
